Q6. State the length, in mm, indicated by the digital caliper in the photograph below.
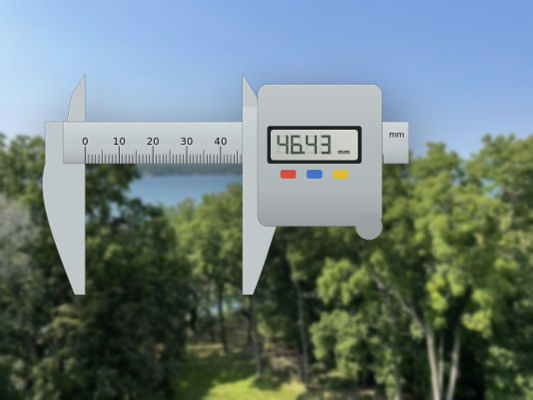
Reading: 46.43 mm
